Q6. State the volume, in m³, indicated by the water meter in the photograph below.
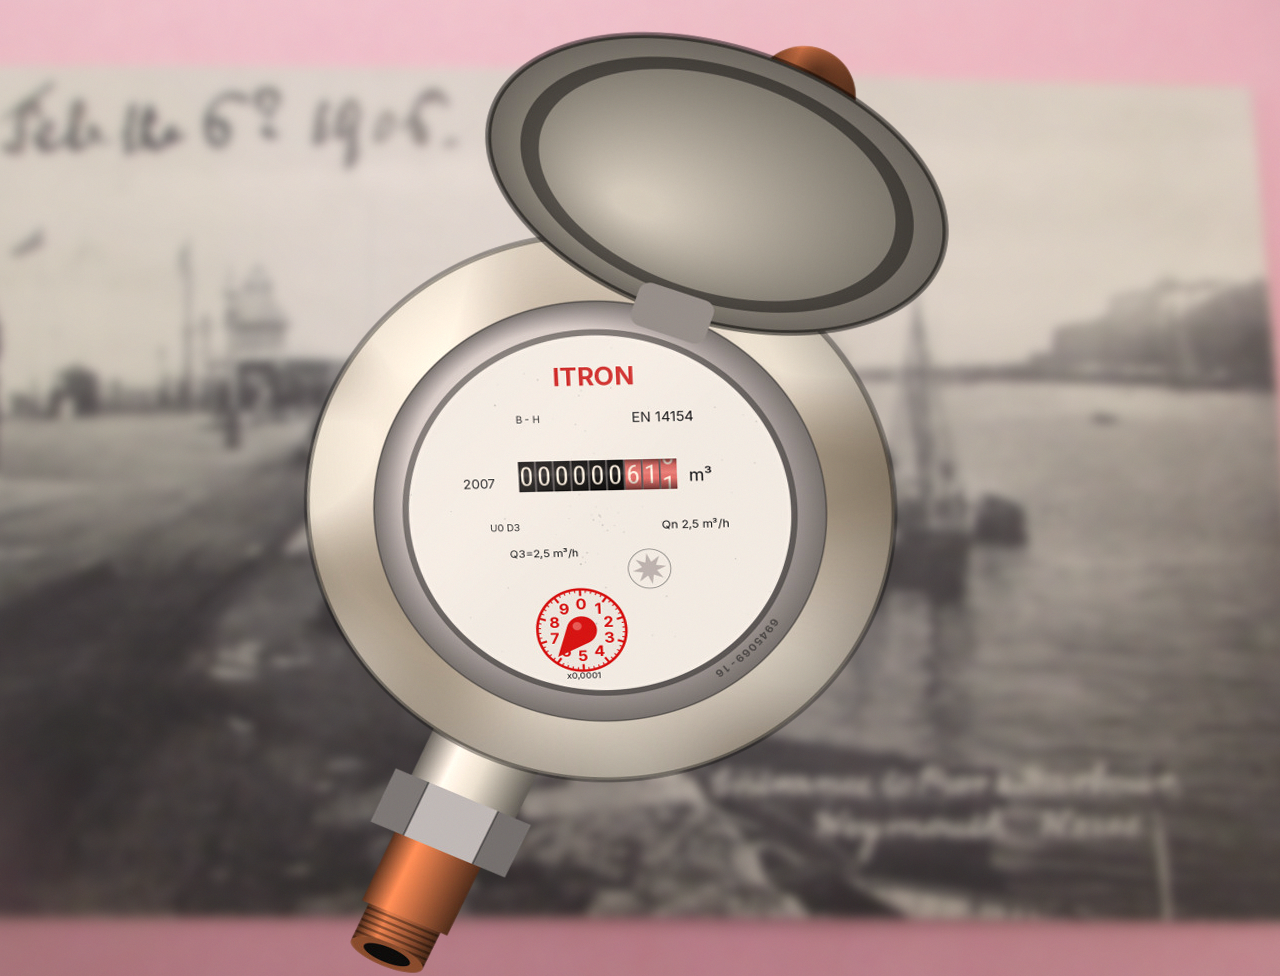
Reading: 0.6106 m³
